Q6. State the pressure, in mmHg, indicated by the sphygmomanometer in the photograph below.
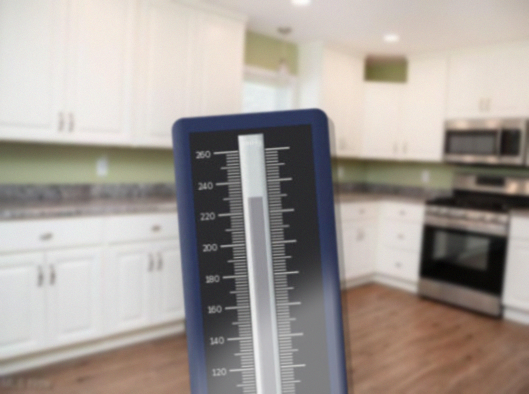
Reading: 230 mmHg
